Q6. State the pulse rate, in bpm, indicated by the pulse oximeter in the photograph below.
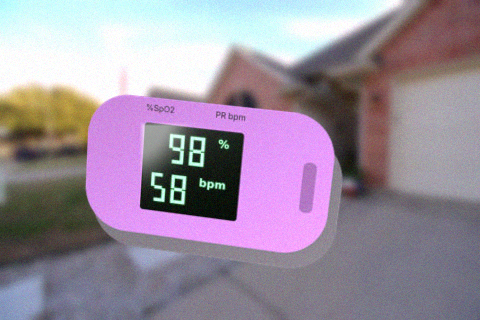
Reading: 58 bpm
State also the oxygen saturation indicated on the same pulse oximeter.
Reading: 98 %
